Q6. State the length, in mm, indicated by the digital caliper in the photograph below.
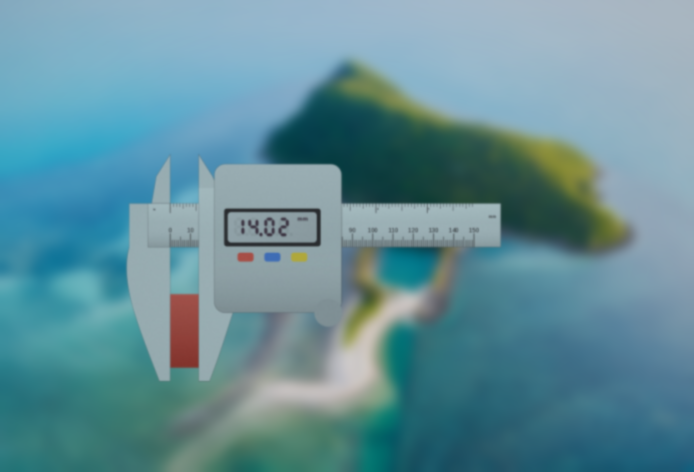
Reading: 14.02 mm
